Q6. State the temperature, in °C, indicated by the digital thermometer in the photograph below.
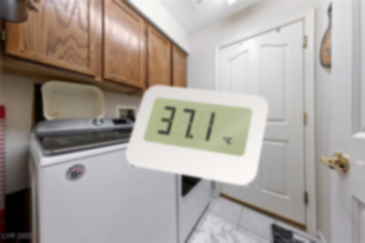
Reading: 37.1 °C
